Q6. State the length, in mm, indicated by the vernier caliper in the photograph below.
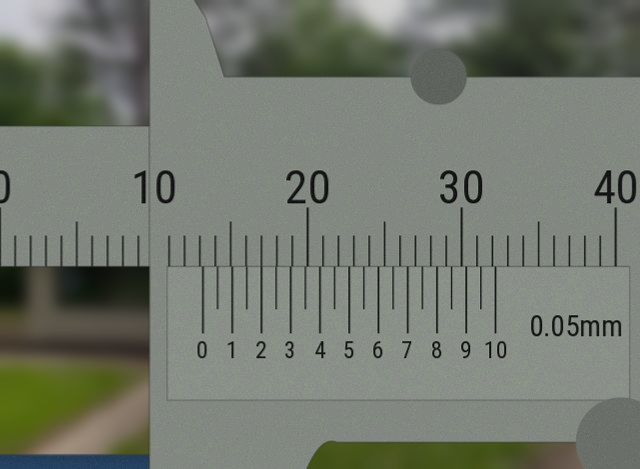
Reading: 13.2 mm
